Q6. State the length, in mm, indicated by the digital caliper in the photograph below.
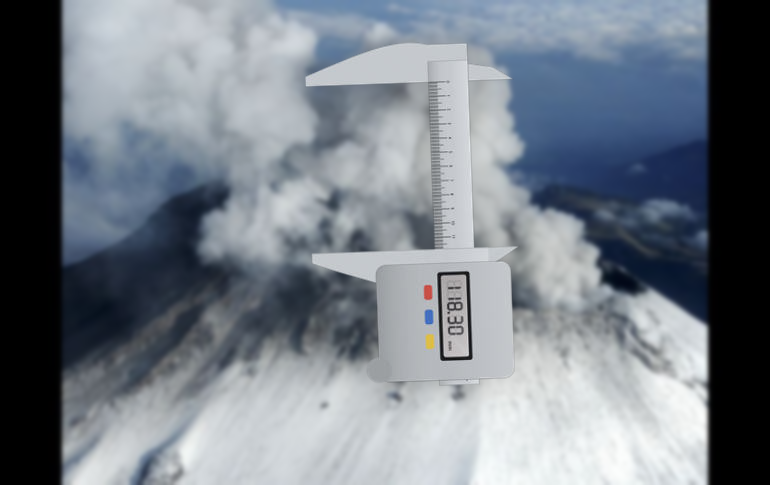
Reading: 118.30 mm
